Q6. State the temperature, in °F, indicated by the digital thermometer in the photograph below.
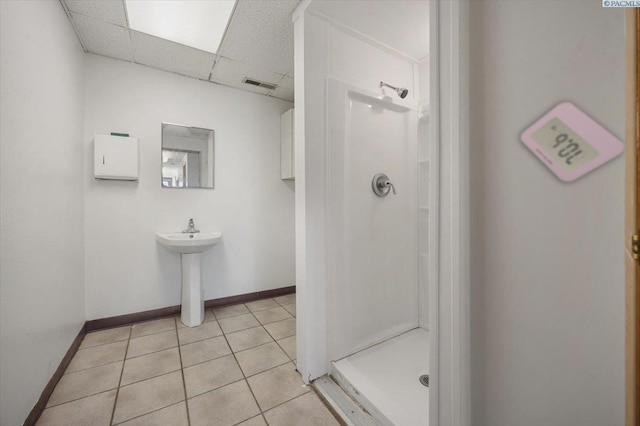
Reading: 70.6 °F
